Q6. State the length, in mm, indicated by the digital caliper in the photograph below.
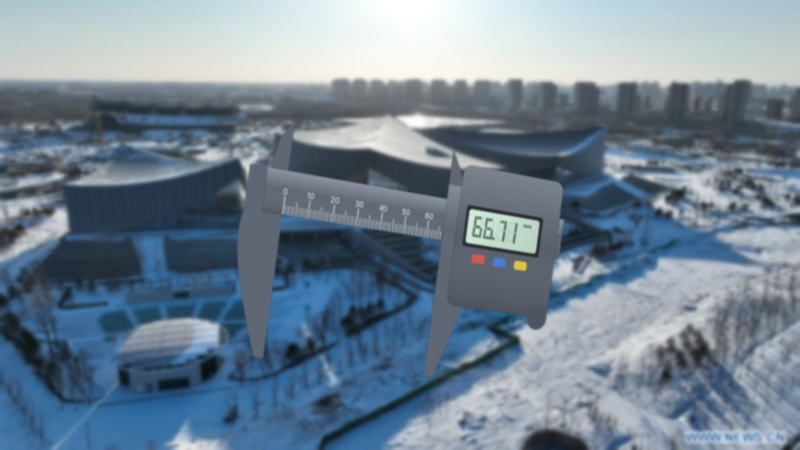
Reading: 66.71 mm
